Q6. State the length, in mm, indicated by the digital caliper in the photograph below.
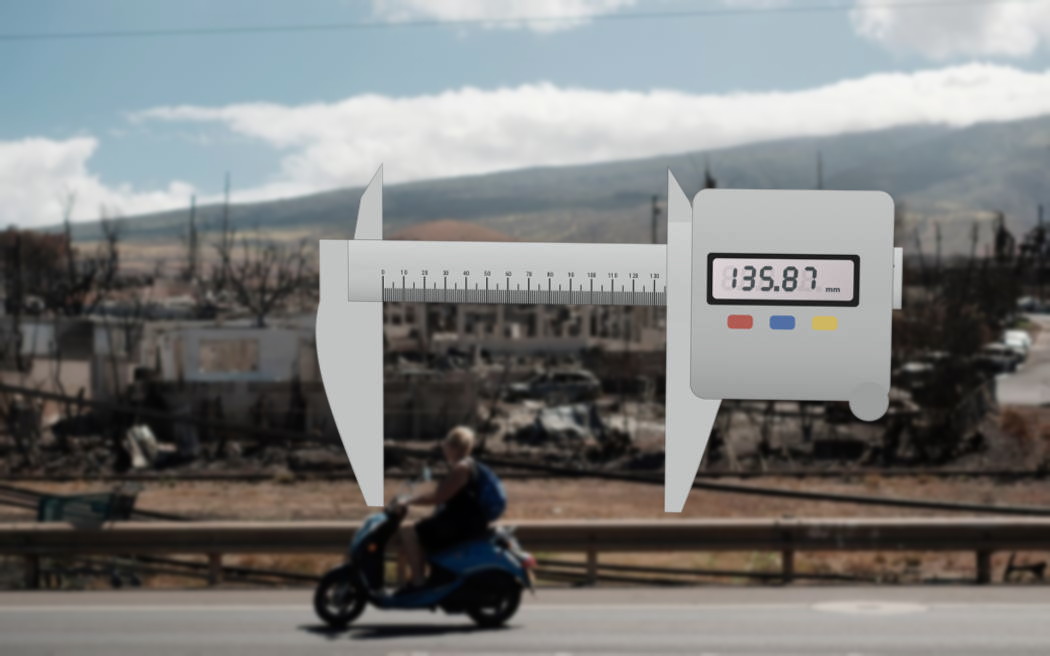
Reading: 135.87 mm
